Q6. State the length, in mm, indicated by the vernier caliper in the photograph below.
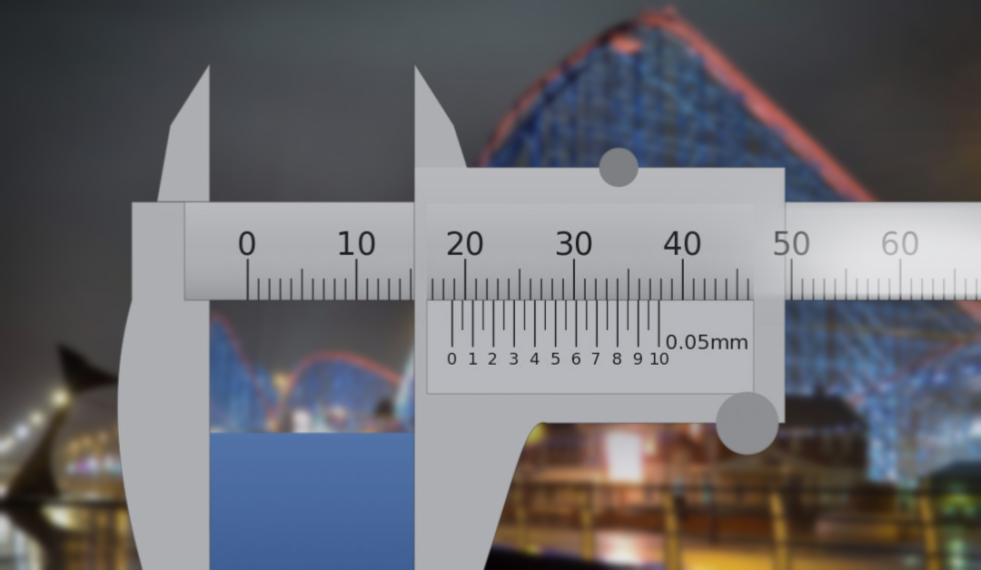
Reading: 18.8 mm
